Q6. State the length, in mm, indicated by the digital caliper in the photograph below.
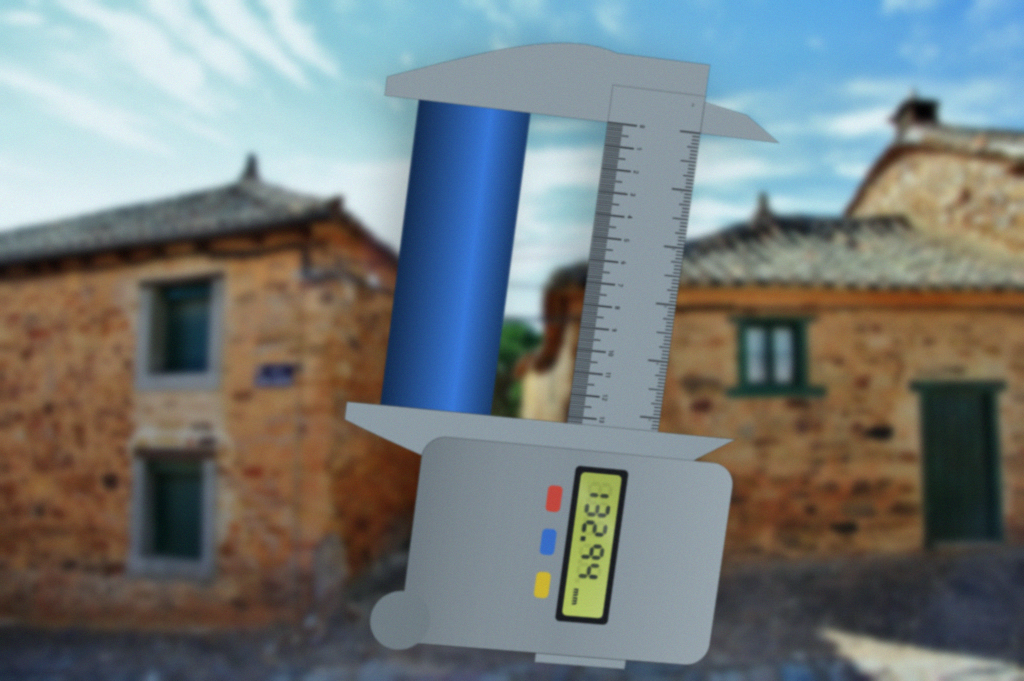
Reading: 132.94 mm
